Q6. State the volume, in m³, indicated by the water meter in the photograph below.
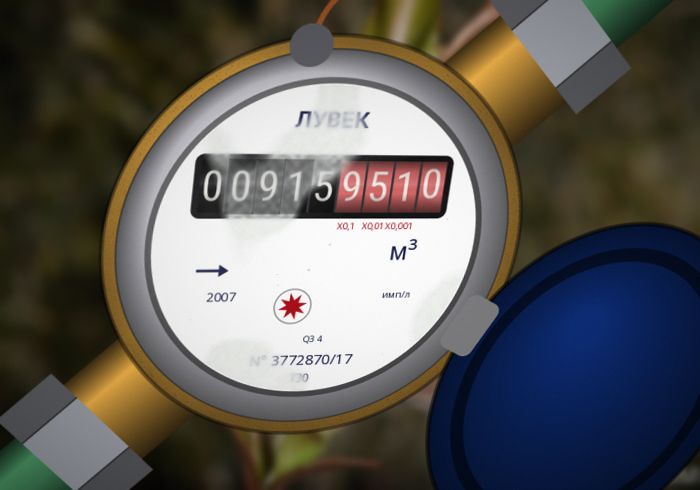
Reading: 915.9510 m³
